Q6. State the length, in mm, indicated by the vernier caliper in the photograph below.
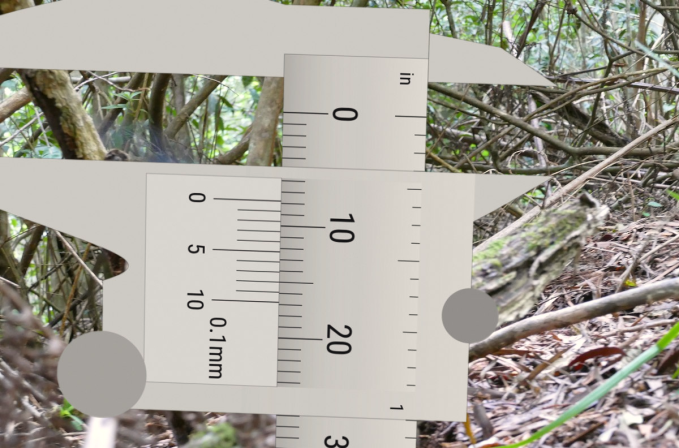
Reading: 7.8 mm
